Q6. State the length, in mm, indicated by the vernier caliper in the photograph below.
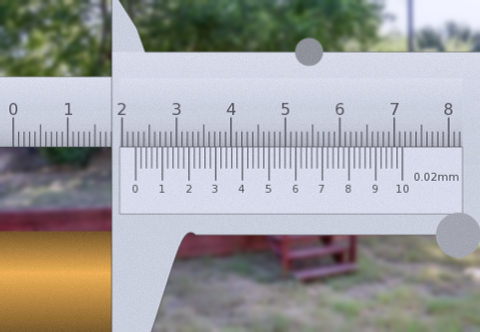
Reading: 22.5 mm
